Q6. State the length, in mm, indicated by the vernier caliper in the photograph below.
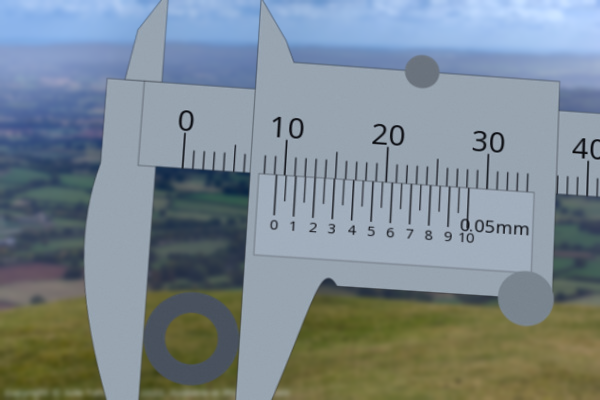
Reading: 9.2 mm
